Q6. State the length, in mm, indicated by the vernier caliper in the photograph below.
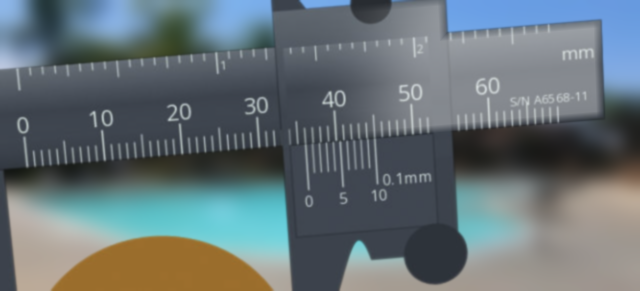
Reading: 36.0 mm
